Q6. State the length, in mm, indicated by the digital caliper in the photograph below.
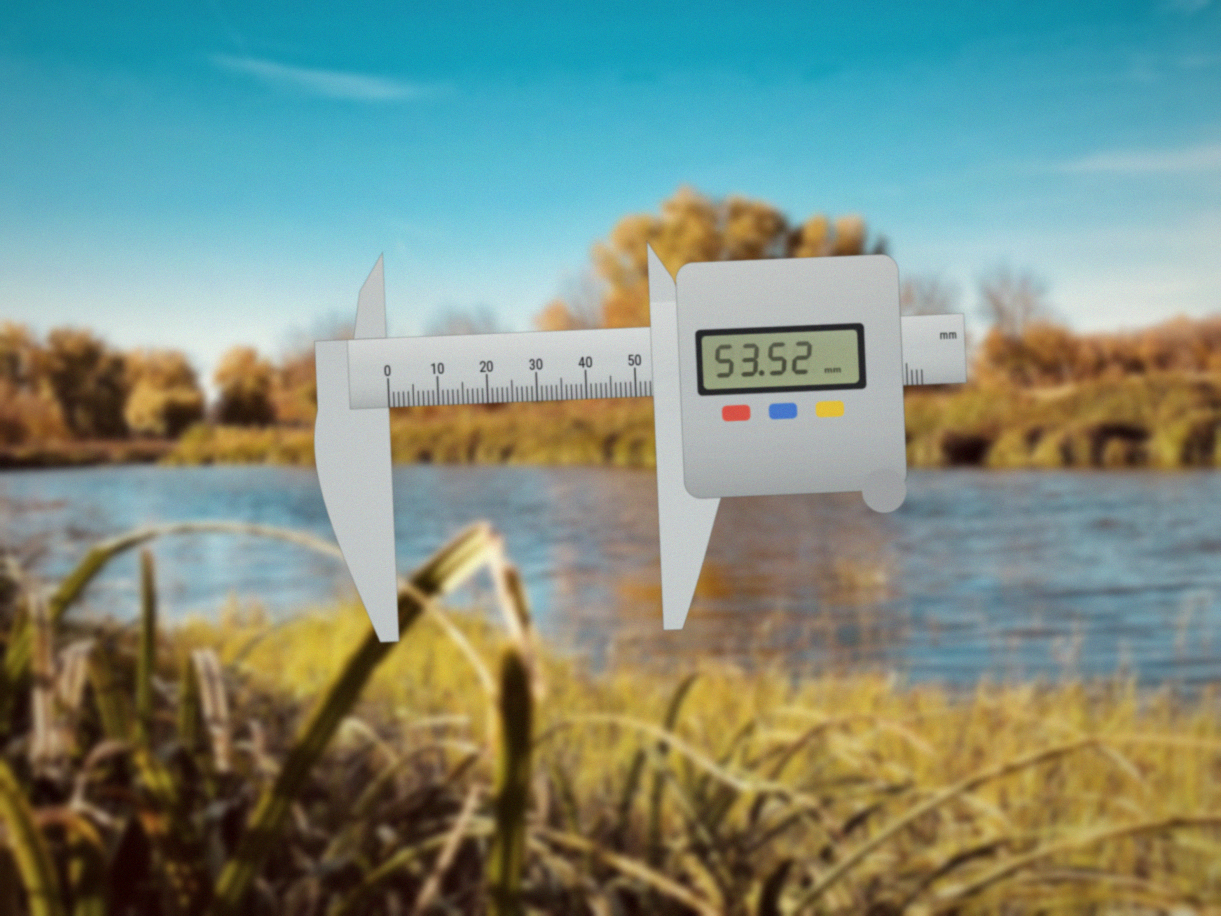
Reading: 53.52 mm
